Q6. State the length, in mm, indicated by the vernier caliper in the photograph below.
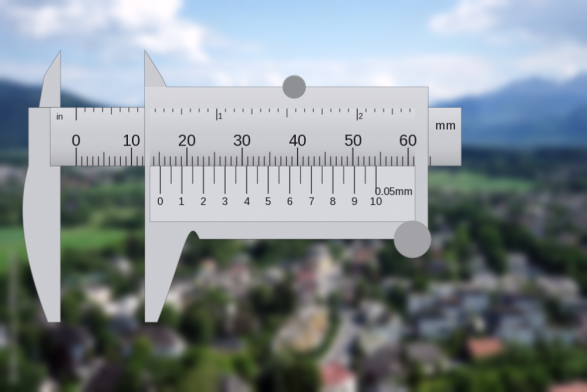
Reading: 15.2 mm
